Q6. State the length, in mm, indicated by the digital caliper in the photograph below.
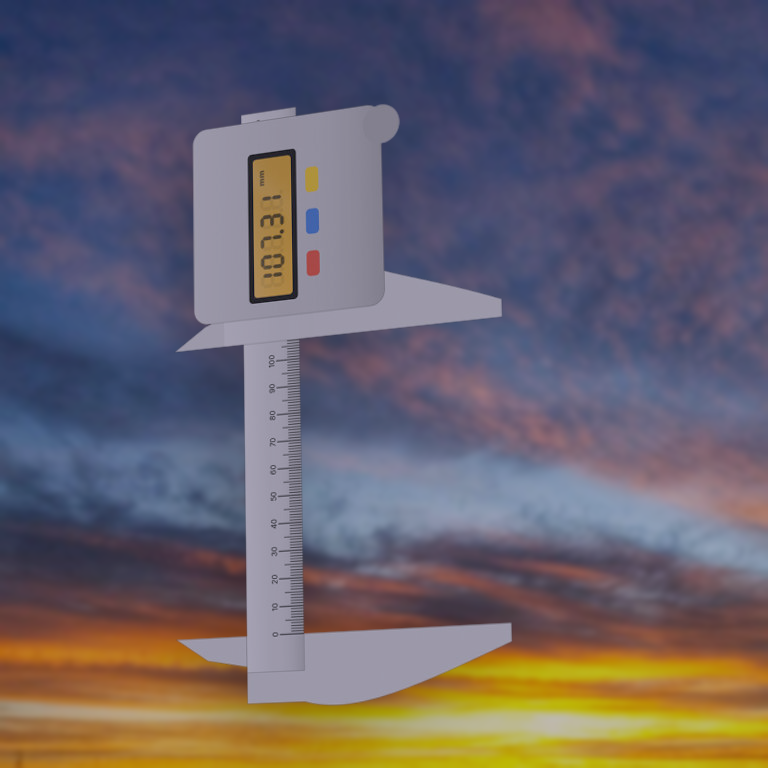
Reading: 107.31 mm
